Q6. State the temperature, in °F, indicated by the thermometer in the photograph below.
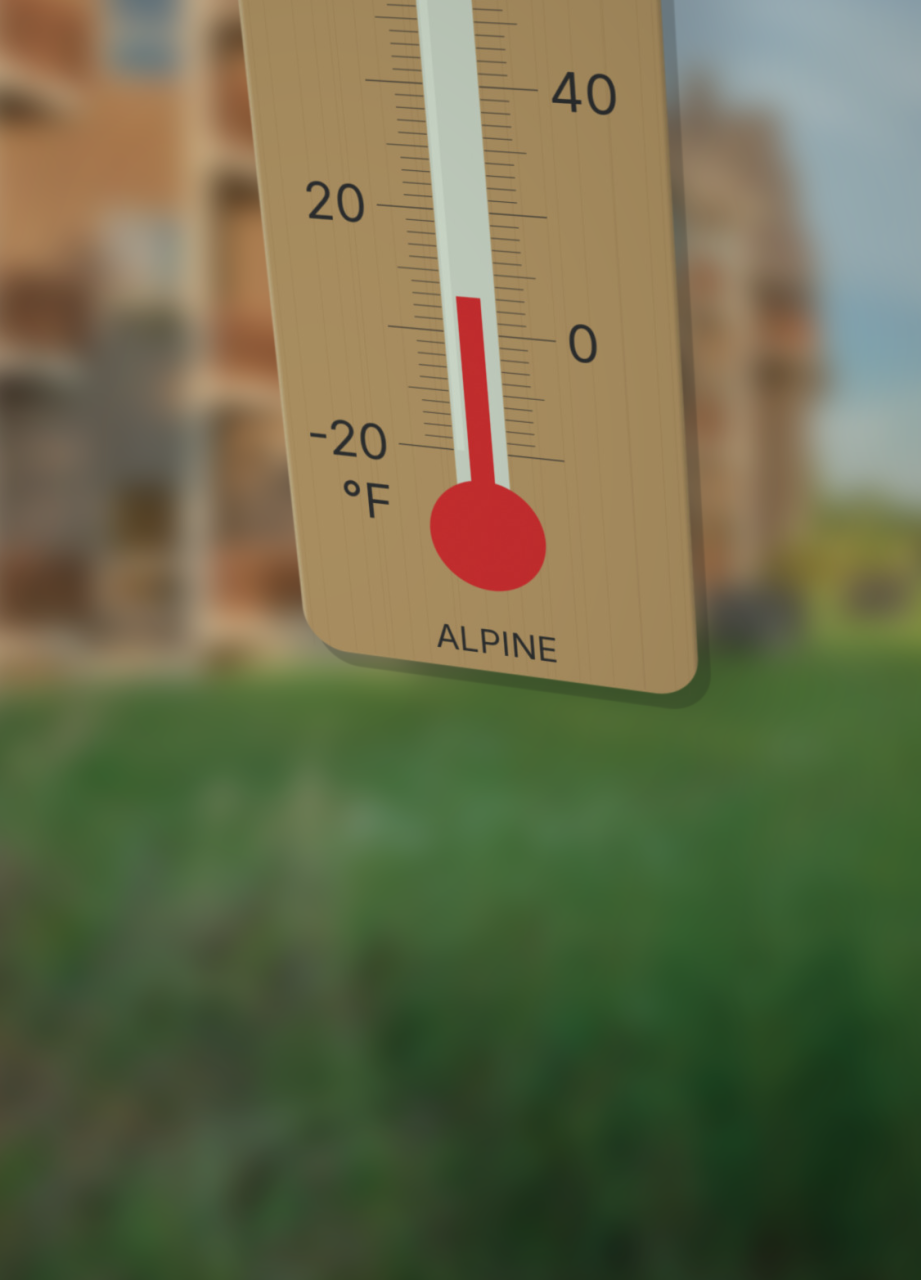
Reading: 6 °F
